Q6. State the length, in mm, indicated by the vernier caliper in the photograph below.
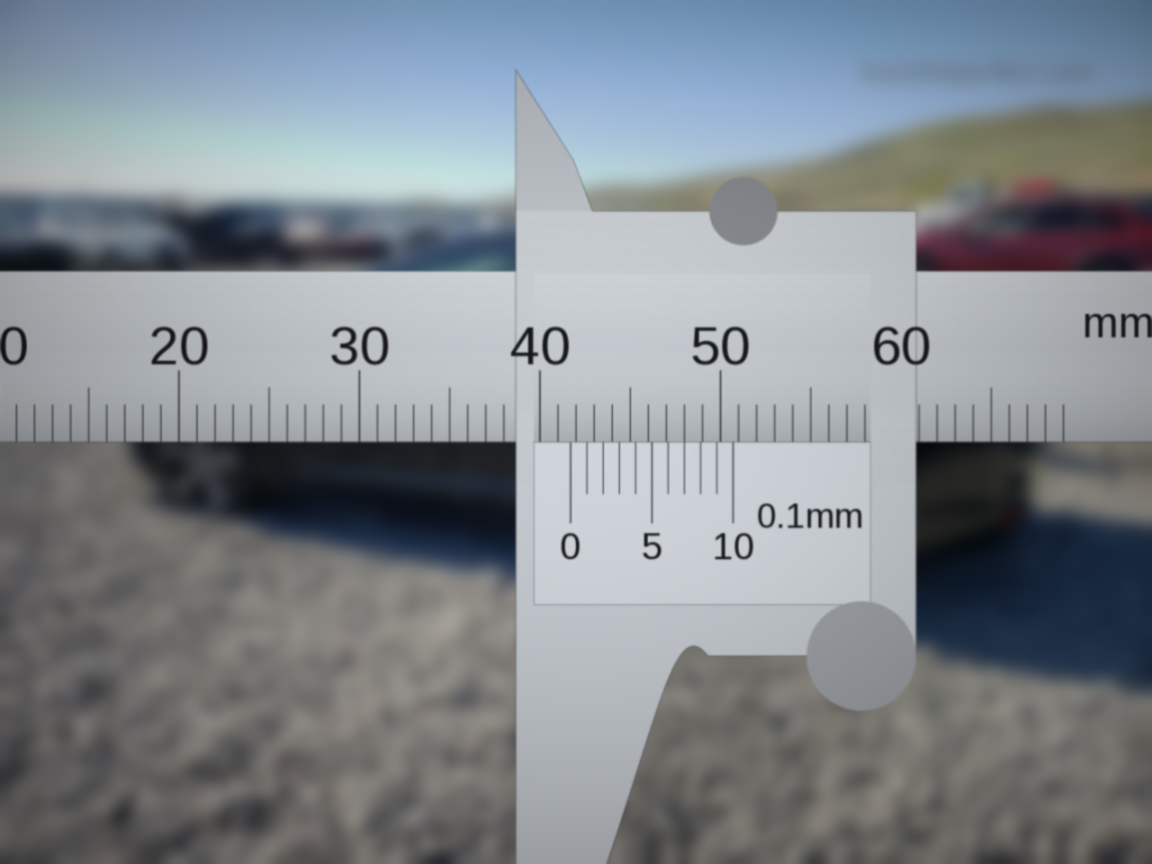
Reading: 41.7 mm
